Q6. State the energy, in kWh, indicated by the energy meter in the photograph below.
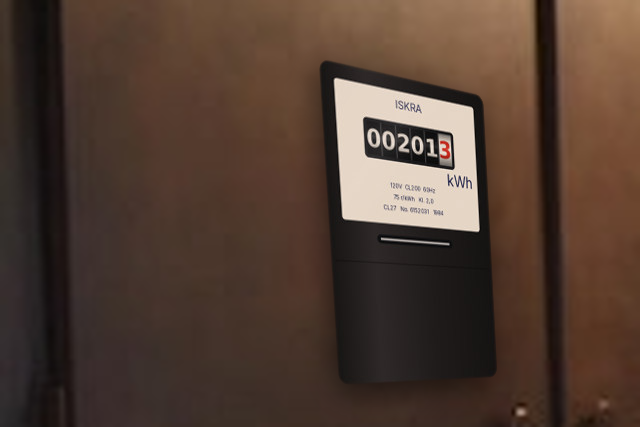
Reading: 201.3 kWh
